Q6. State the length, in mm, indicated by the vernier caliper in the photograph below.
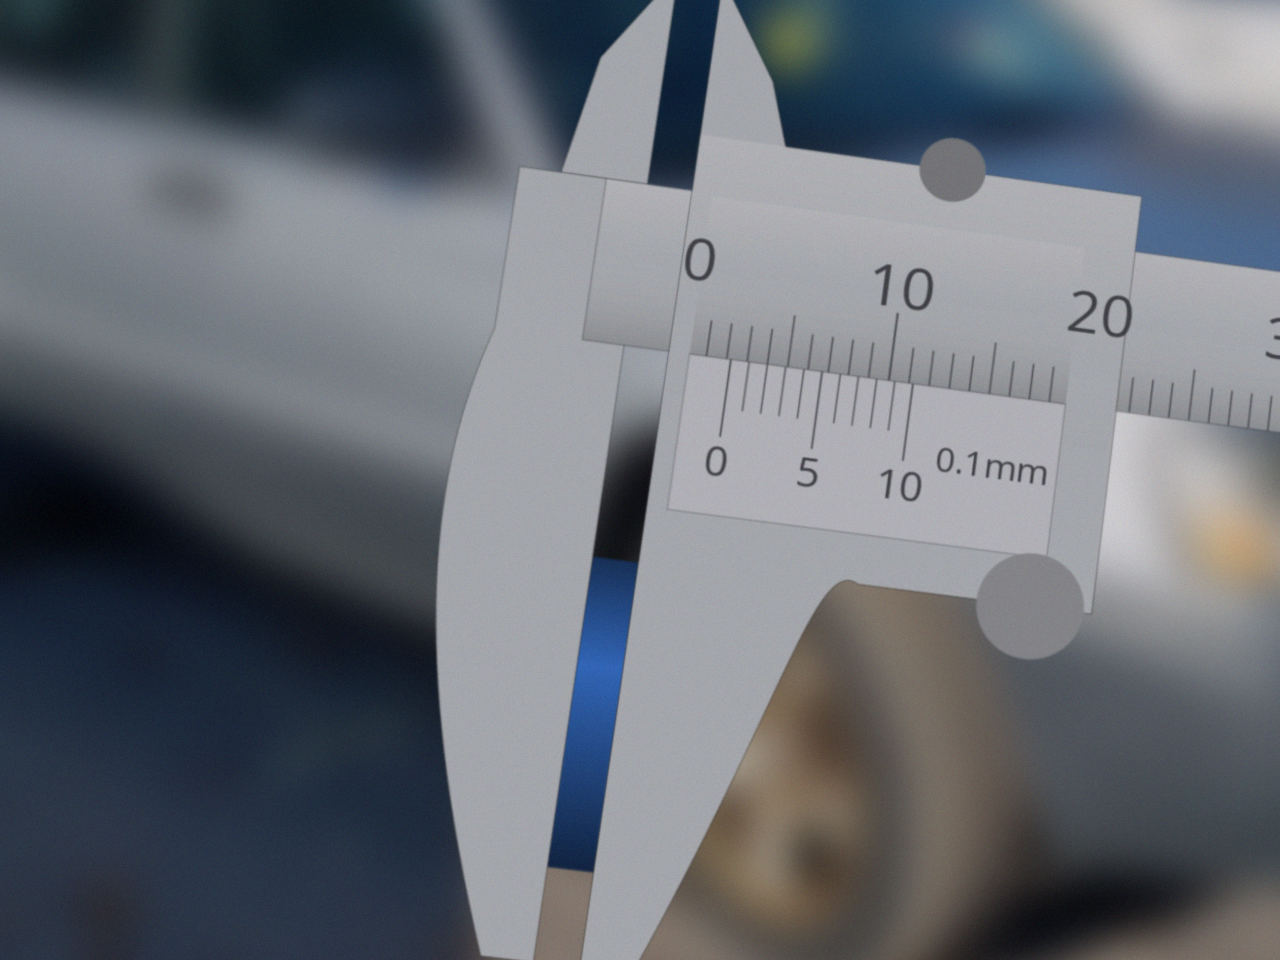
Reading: 2.2 mm
